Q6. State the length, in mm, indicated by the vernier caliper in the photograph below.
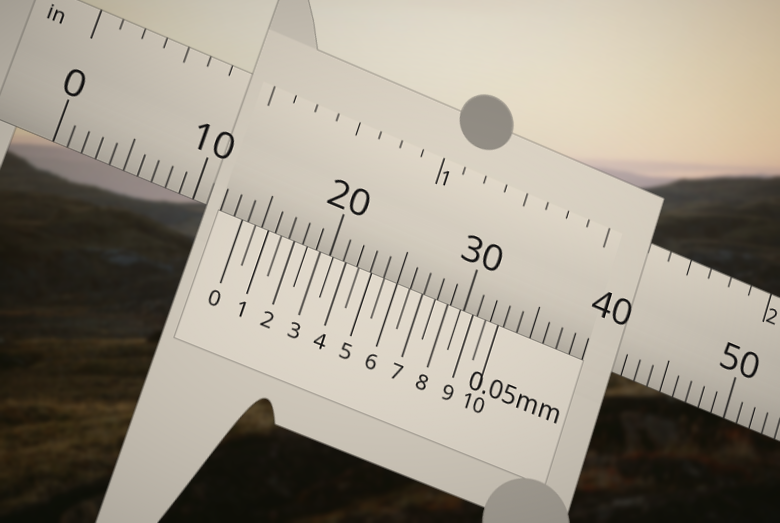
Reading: 13.6 mm
